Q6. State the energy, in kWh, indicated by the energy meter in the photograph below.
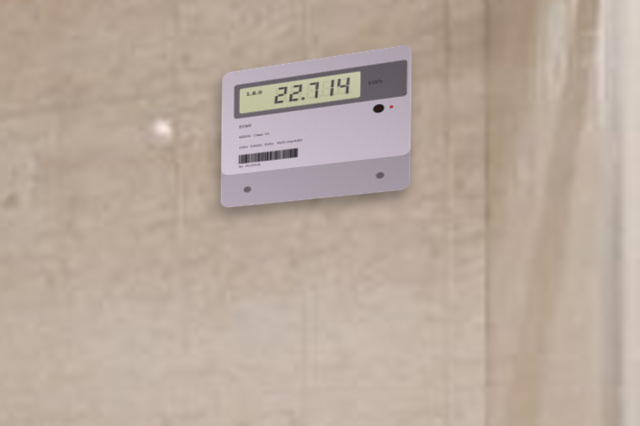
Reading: 22.714 kWh
